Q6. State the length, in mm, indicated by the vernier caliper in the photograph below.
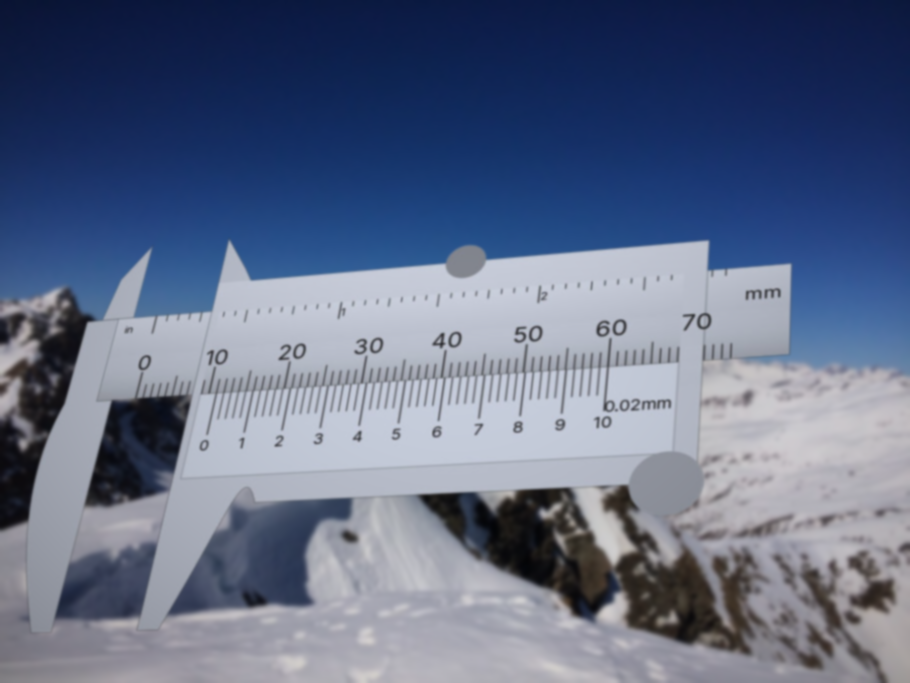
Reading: 11.0 mm
